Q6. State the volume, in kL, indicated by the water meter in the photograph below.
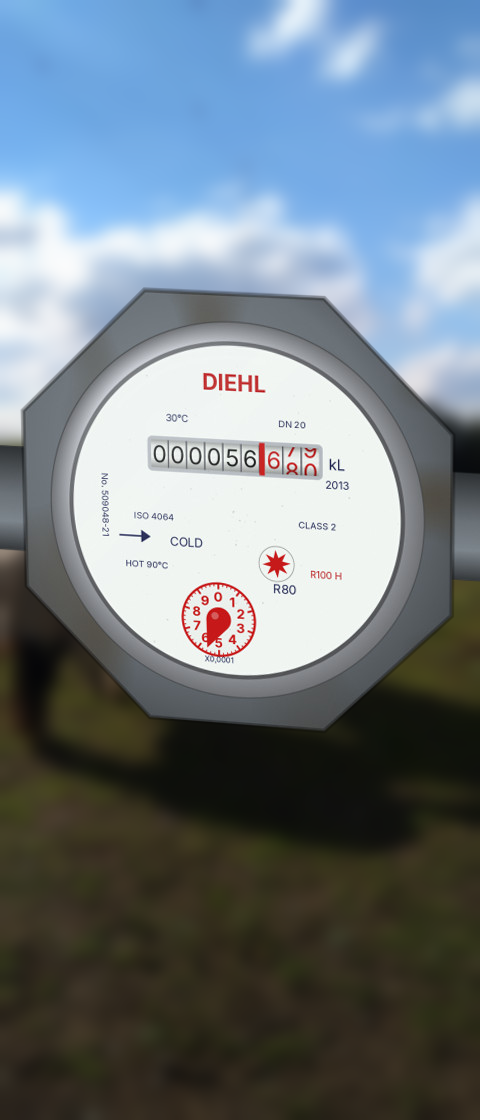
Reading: 56.6795 kL
